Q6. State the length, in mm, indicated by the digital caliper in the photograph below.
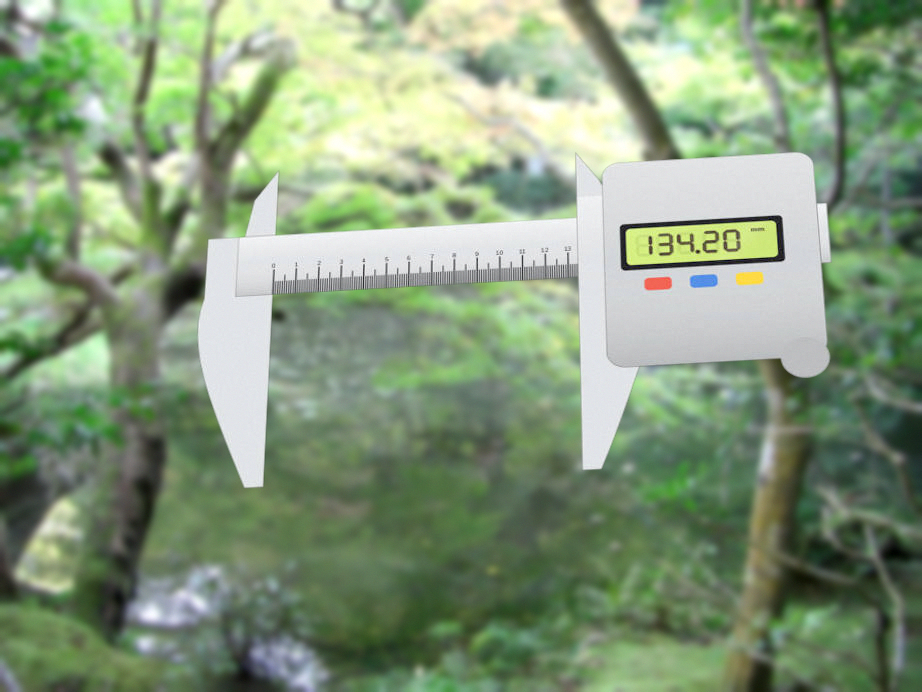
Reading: 134.20 mm
